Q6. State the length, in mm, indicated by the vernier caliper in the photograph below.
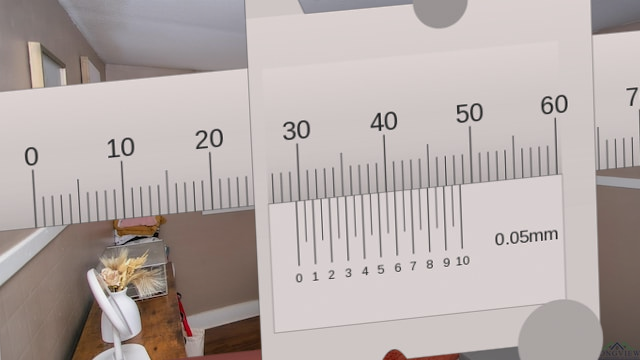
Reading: 29.6 mm
